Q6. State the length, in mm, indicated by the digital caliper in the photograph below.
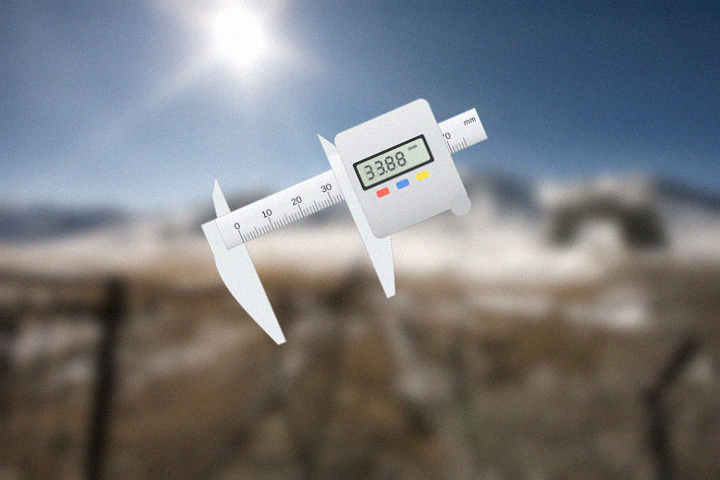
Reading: 33.88 mm
